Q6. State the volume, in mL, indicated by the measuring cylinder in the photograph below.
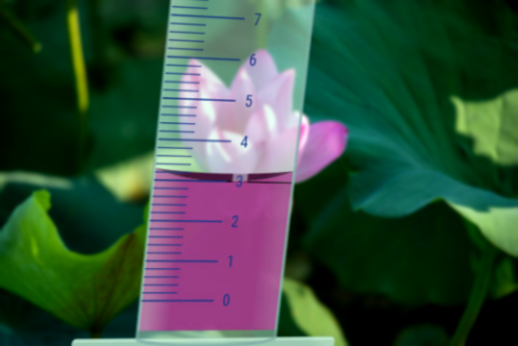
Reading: 3 mL
